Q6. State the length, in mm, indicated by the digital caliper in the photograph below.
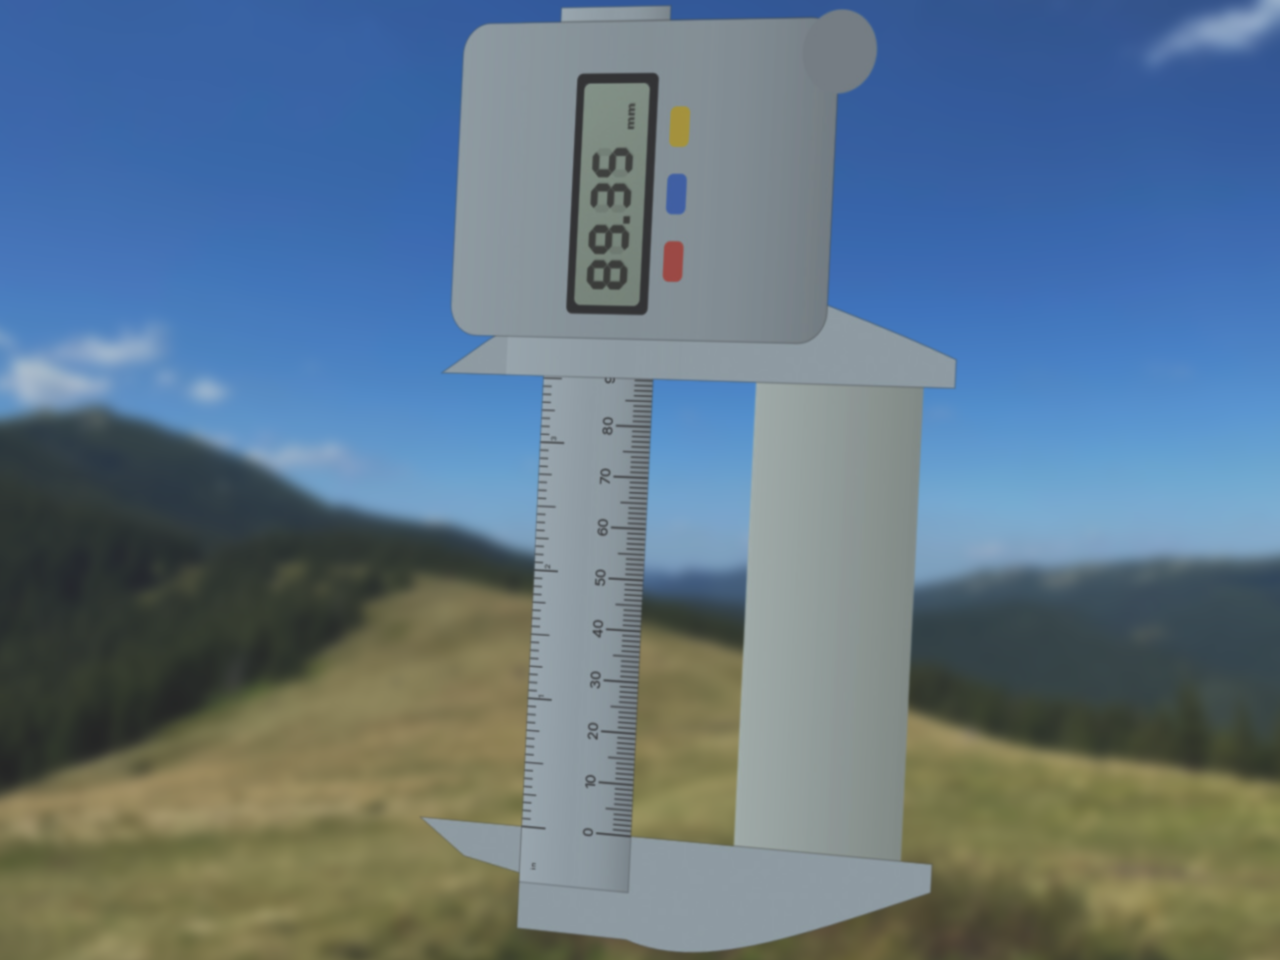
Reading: 89.35 mm
